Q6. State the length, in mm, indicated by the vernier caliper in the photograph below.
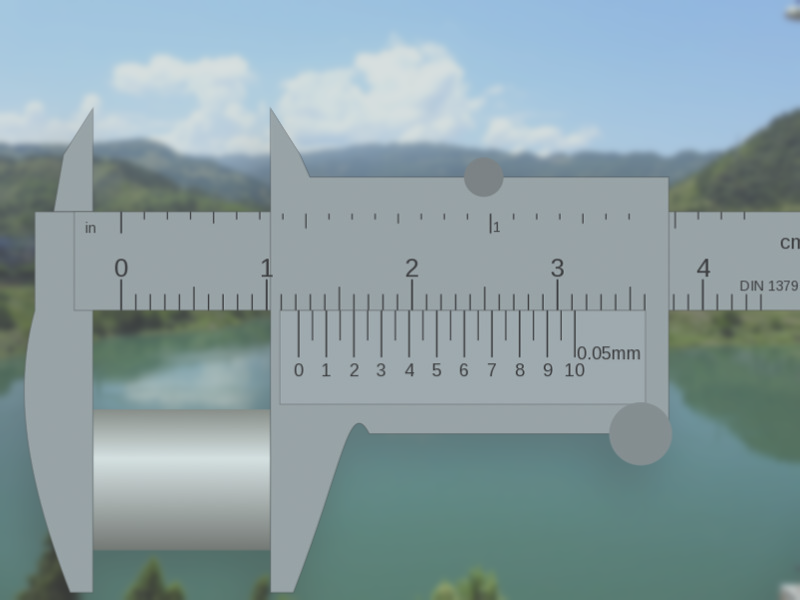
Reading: 12.2 mm
